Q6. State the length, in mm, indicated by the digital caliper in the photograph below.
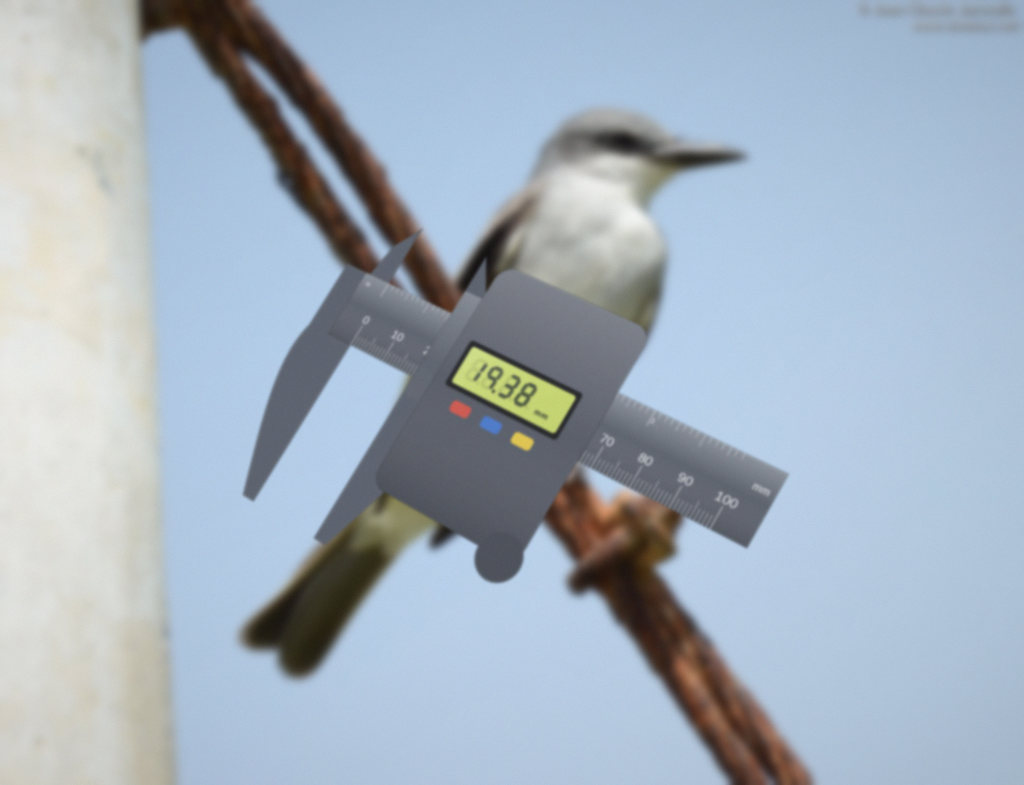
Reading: 19.38 mm
